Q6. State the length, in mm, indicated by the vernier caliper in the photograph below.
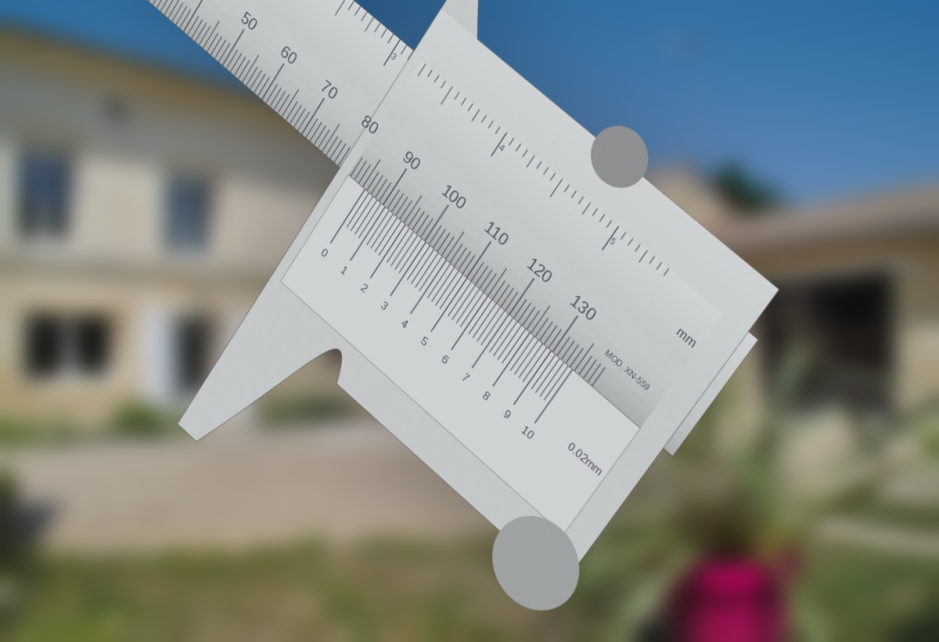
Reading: 85.6 mm
